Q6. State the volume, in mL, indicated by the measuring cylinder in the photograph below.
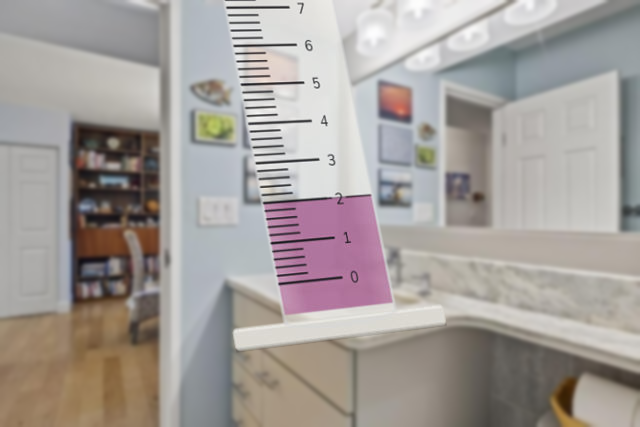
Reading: 2 mL
